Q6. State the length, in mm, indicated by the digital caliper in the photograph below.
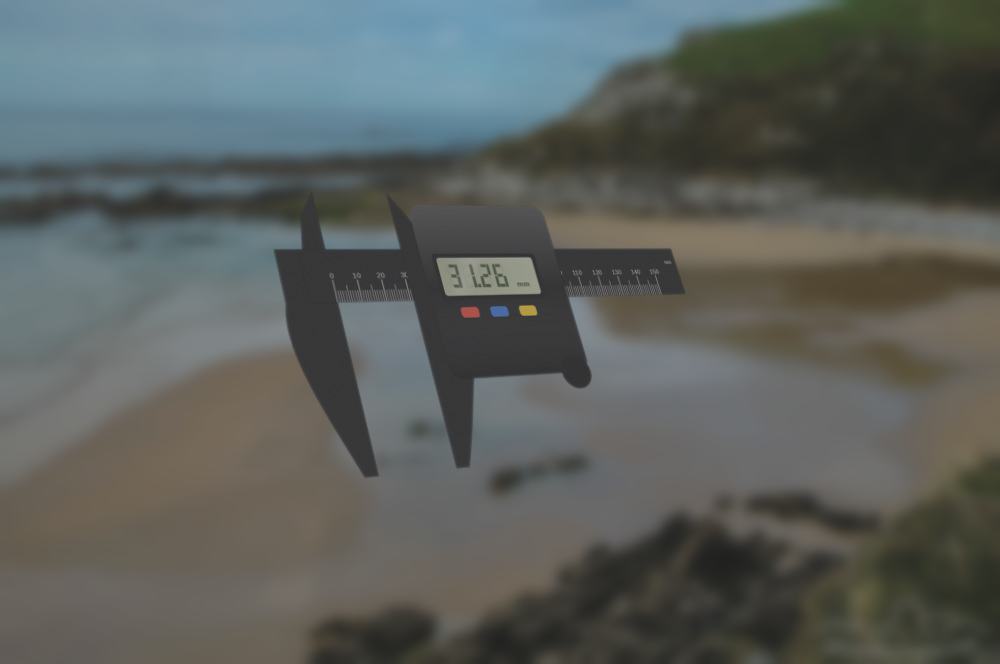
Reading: 31.26 mm
